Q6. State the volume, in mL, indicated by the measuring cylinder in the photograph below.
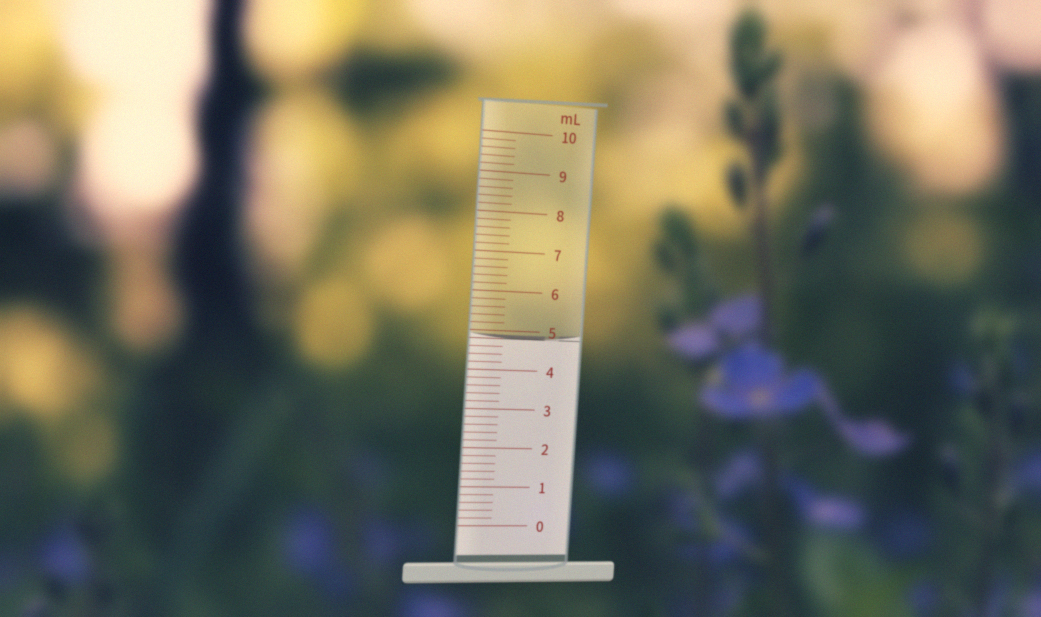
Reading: 4.8 mL
